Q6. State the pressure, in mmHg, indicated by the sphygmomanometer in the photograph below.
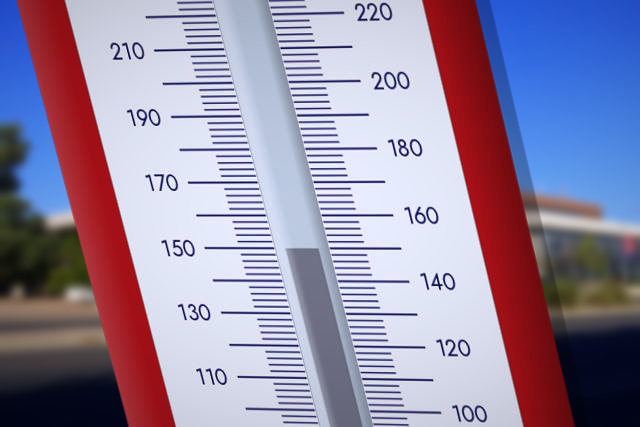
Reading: 150 mmHg
